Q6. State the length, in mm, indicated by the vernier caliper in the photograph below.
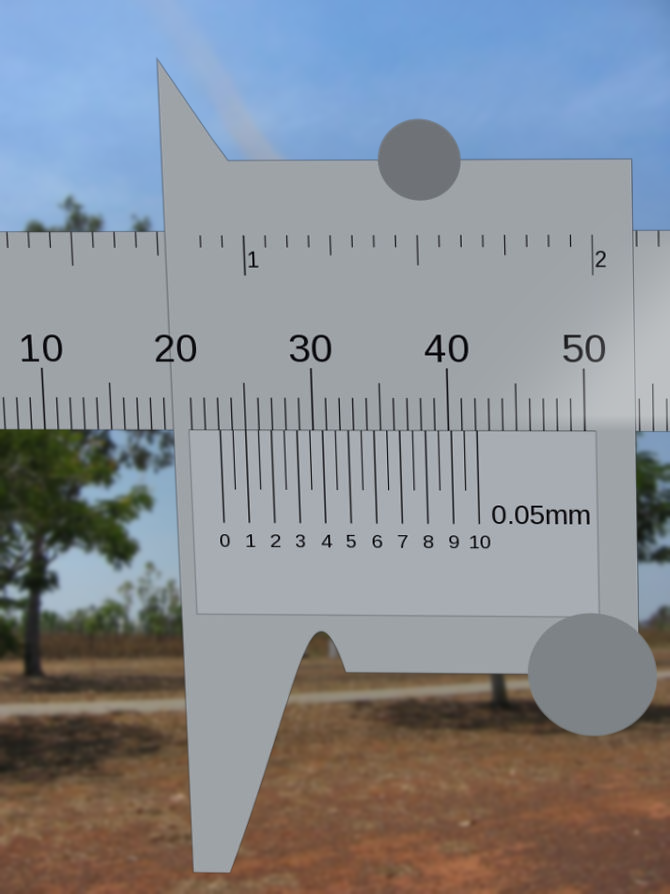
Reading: 23.1 mm
